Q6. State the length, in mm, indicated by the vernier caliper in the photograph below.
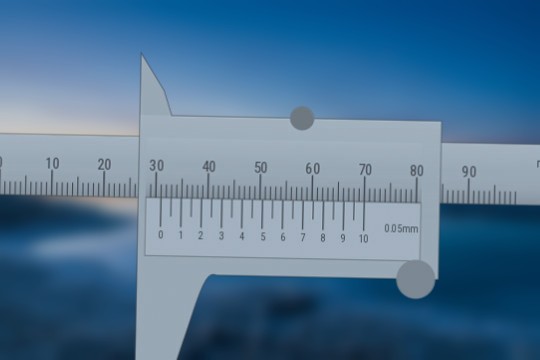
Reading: 31.0 mm
